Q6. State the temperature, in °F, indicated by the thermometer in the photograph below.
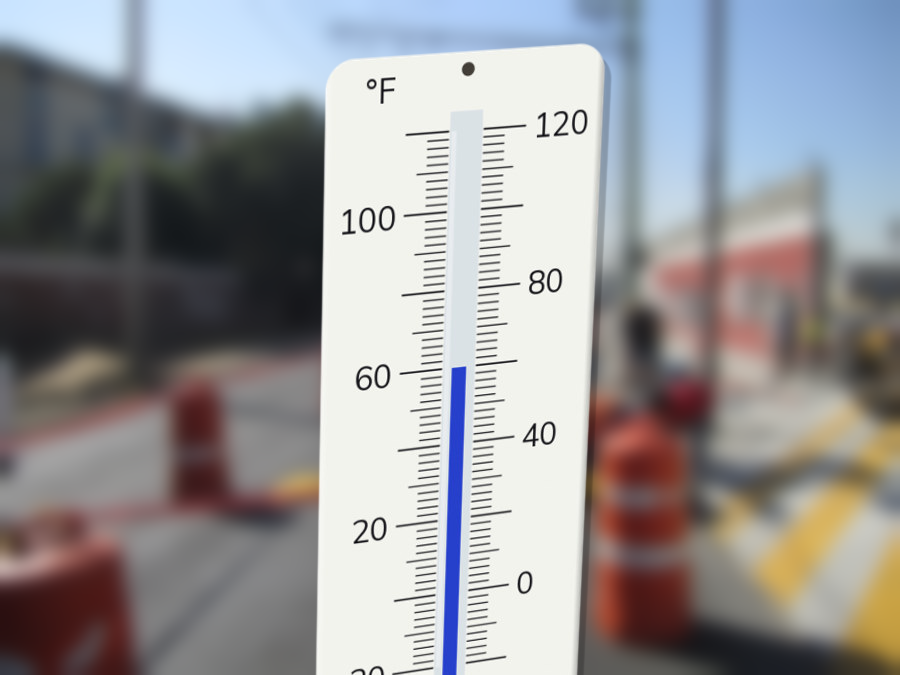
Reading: 60 °F
